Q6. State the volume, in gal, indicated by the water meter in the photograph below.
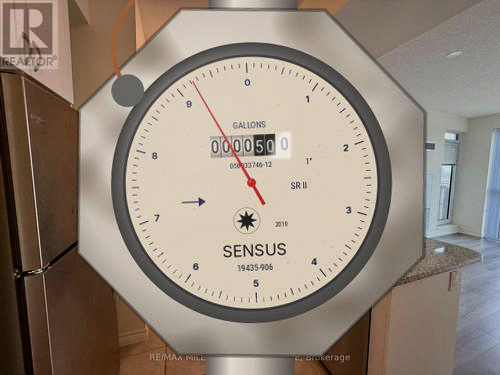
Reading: 499.2 gal
